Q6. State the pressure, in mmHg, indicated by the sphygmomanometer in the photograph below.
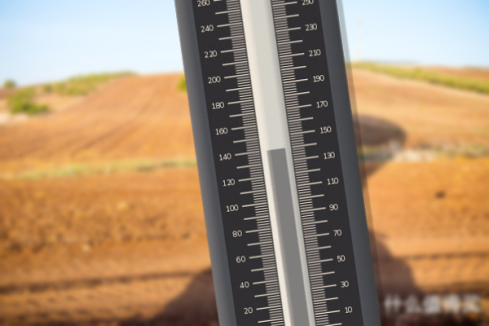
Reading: 140 mmHg
